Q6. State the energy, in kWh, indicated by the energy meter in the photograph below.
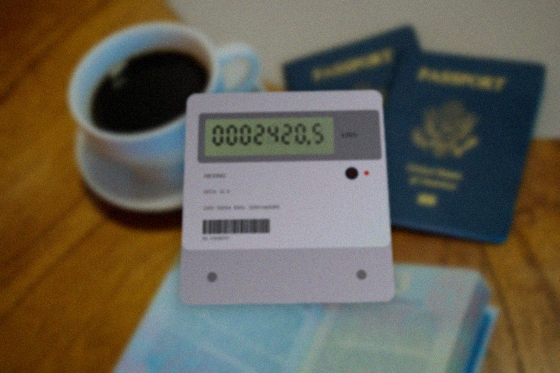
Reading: 2420.5 kWh
